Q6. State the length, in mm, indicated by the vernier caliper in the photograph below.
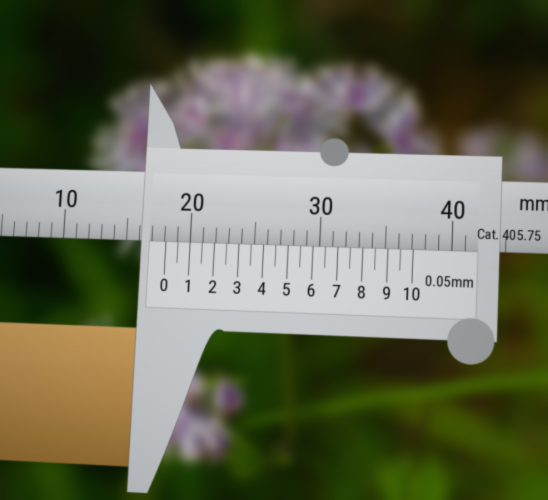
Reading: 18.1 mm
